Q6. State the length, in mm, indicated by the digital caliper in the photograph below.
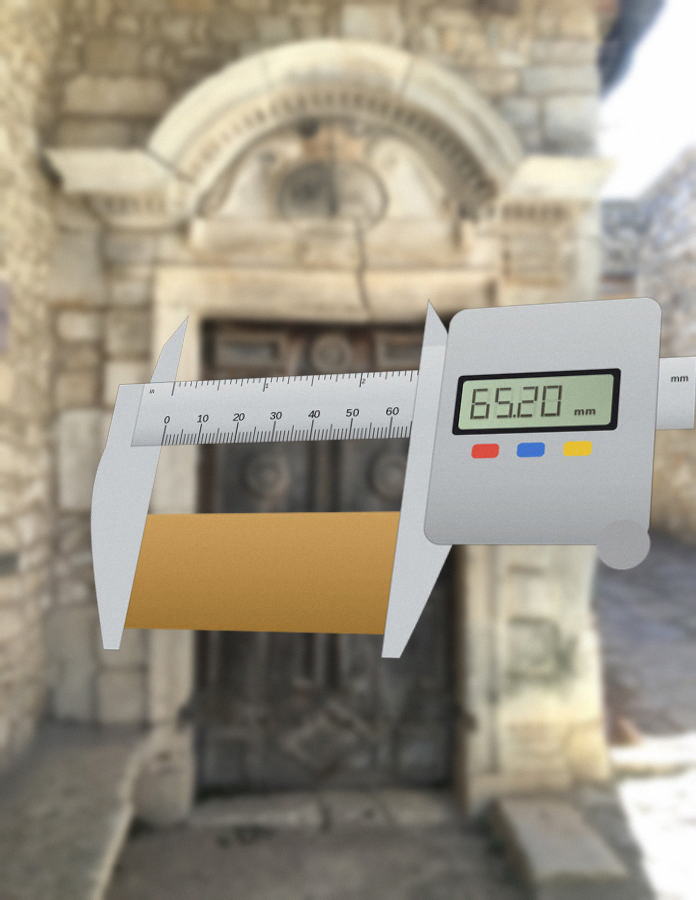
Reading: 65.20 mm
